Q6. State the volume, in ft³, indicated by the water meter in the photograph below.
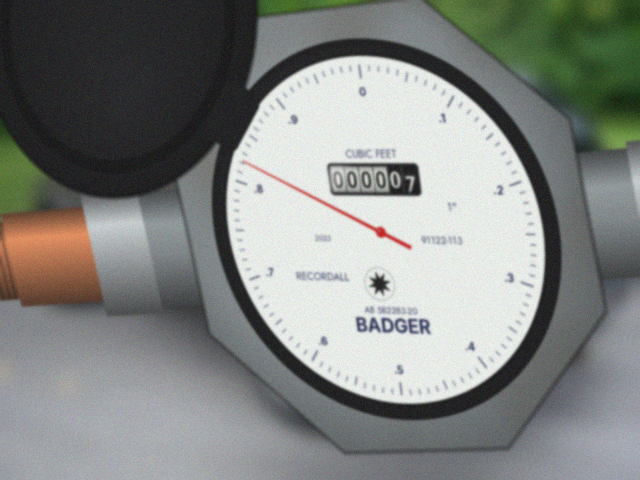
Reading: 6.82 ft³
